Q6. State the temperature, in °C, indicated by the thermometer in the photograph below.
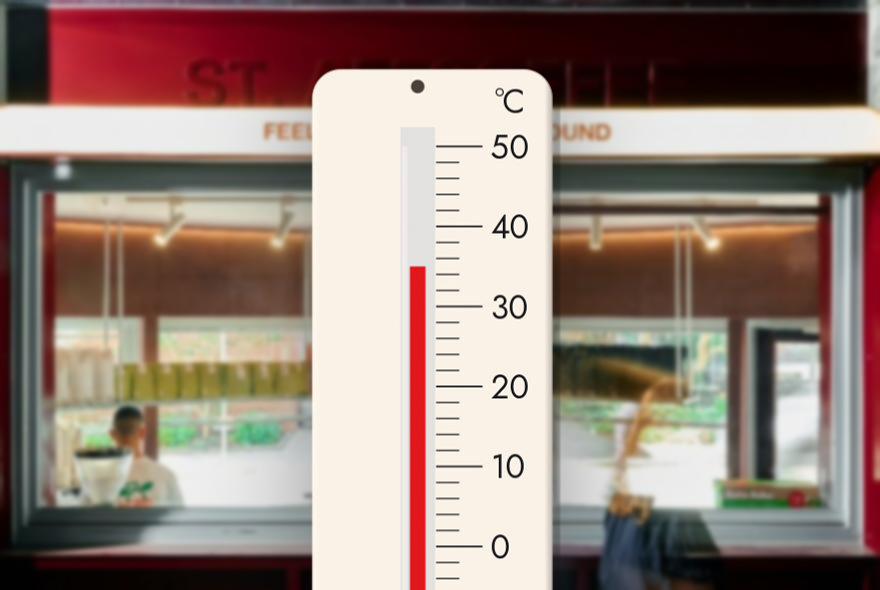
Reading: 35 °C
